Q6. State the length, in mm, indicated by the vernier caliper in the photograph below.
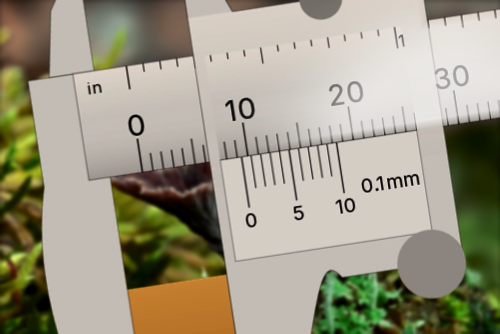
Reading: 9.4 mm
